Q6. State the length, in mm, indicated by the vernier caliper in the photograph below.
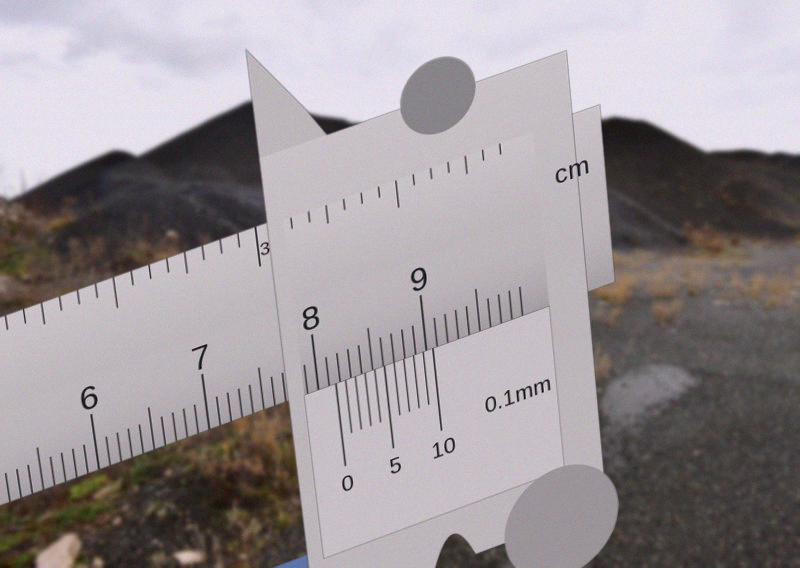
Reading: 81.6 mm
